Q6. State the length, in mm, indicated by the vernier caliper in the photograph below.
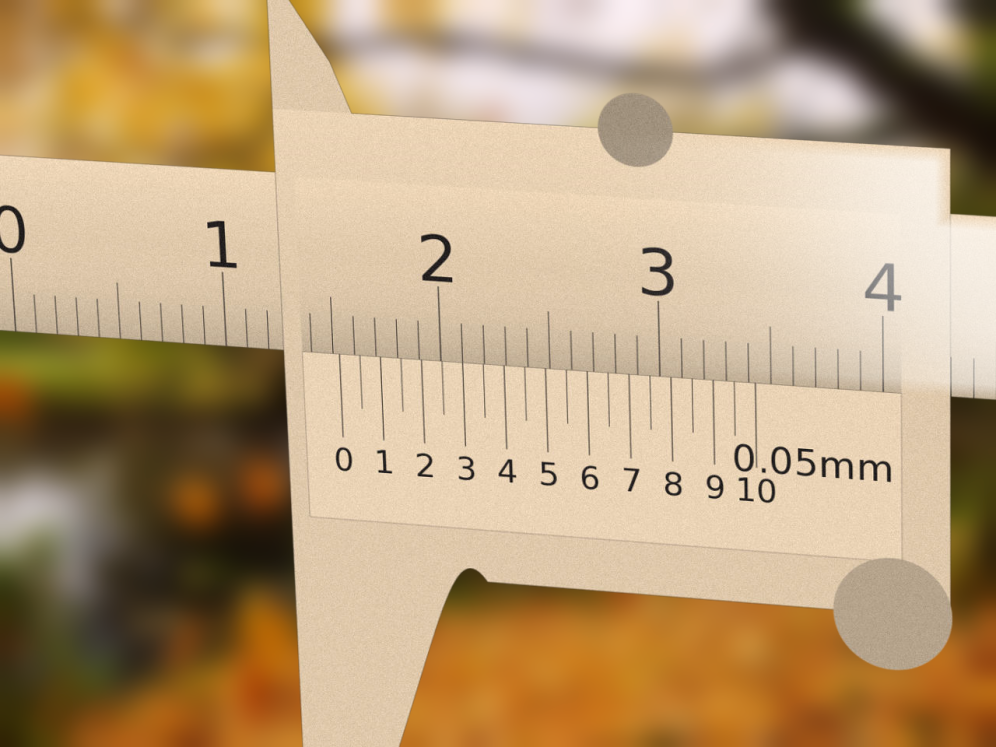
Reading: 15.30 mm
